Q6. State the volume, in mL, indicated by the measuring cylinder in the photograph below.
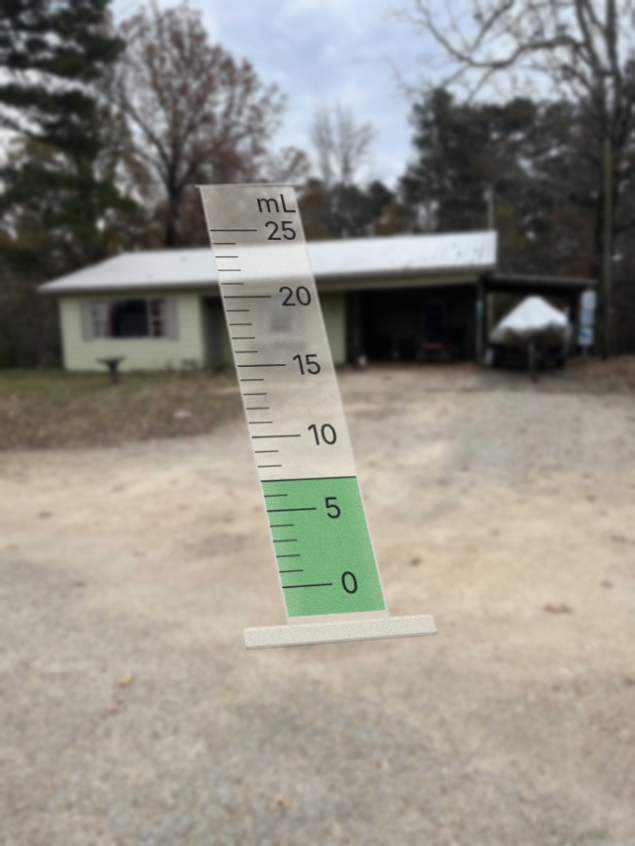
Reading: 7 mL
